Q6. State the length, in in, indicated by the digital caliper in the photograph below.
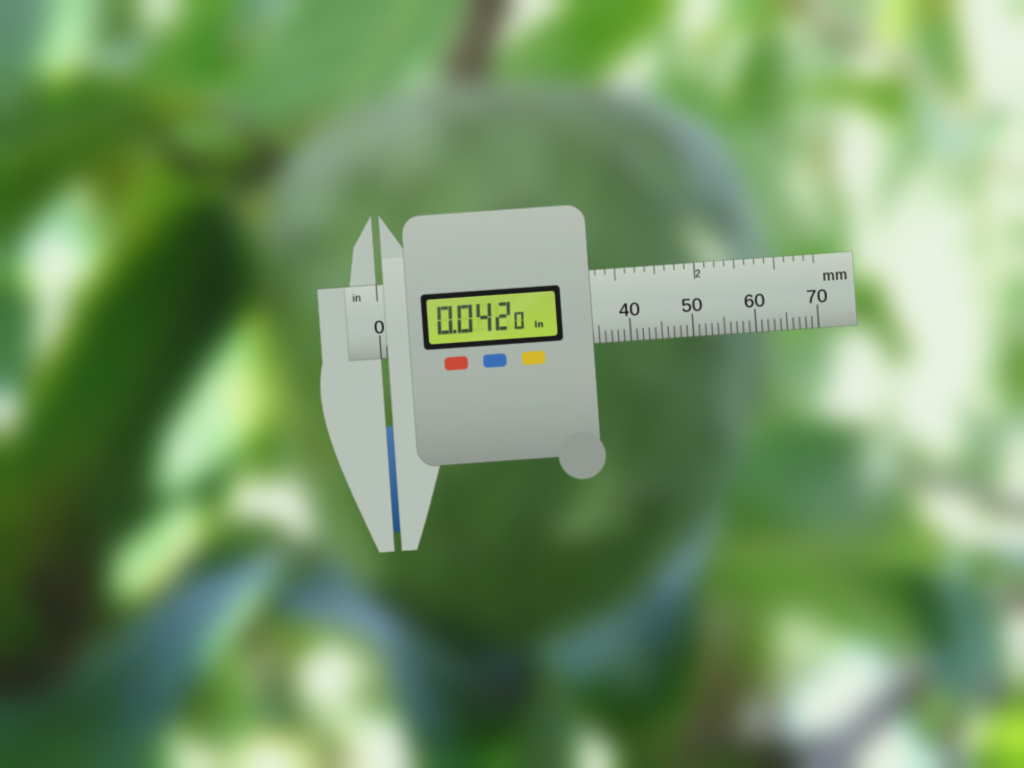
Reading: 0.0420 in
